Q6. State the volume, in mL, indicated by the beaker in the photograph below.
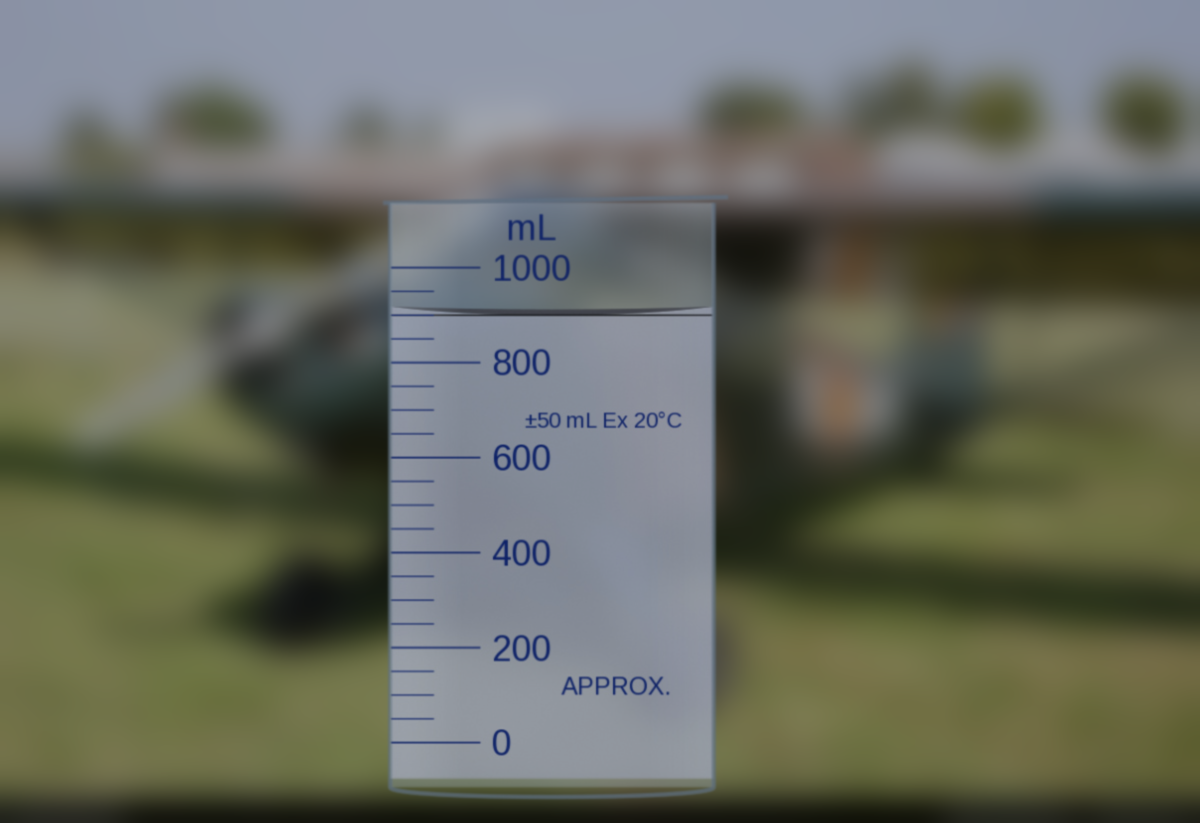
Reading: 900 mL
